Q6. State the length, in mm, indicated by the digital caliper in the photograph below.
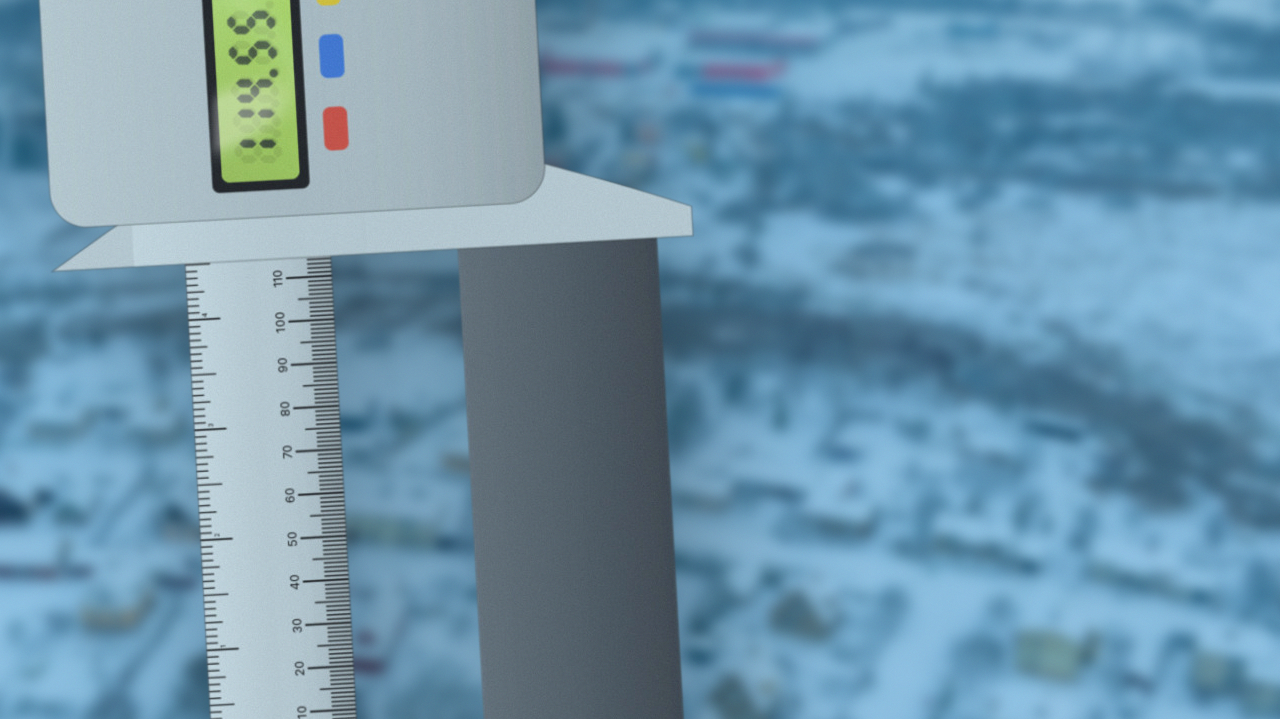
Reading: 114.55 mm
